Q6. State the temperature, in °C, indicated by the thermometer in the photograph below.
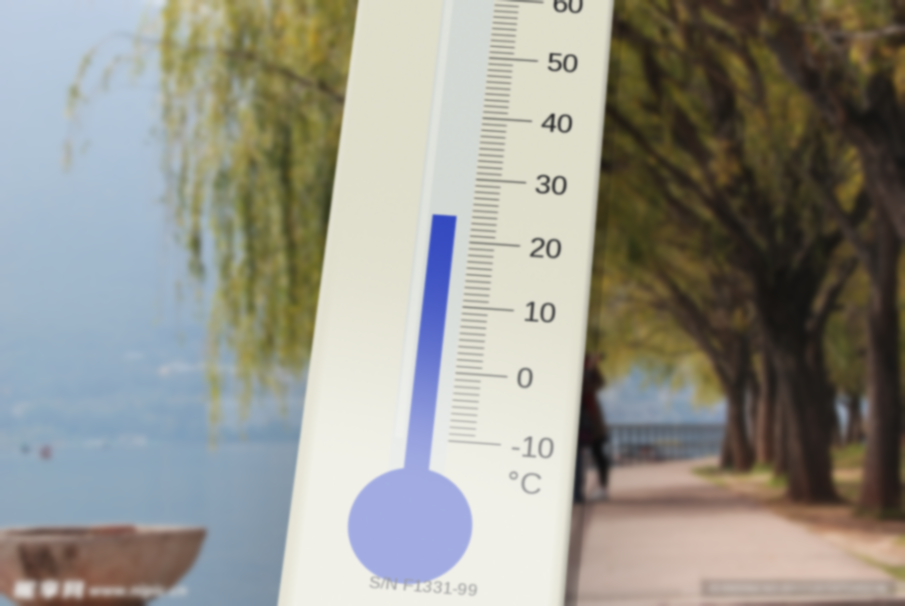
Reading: 24 °C
